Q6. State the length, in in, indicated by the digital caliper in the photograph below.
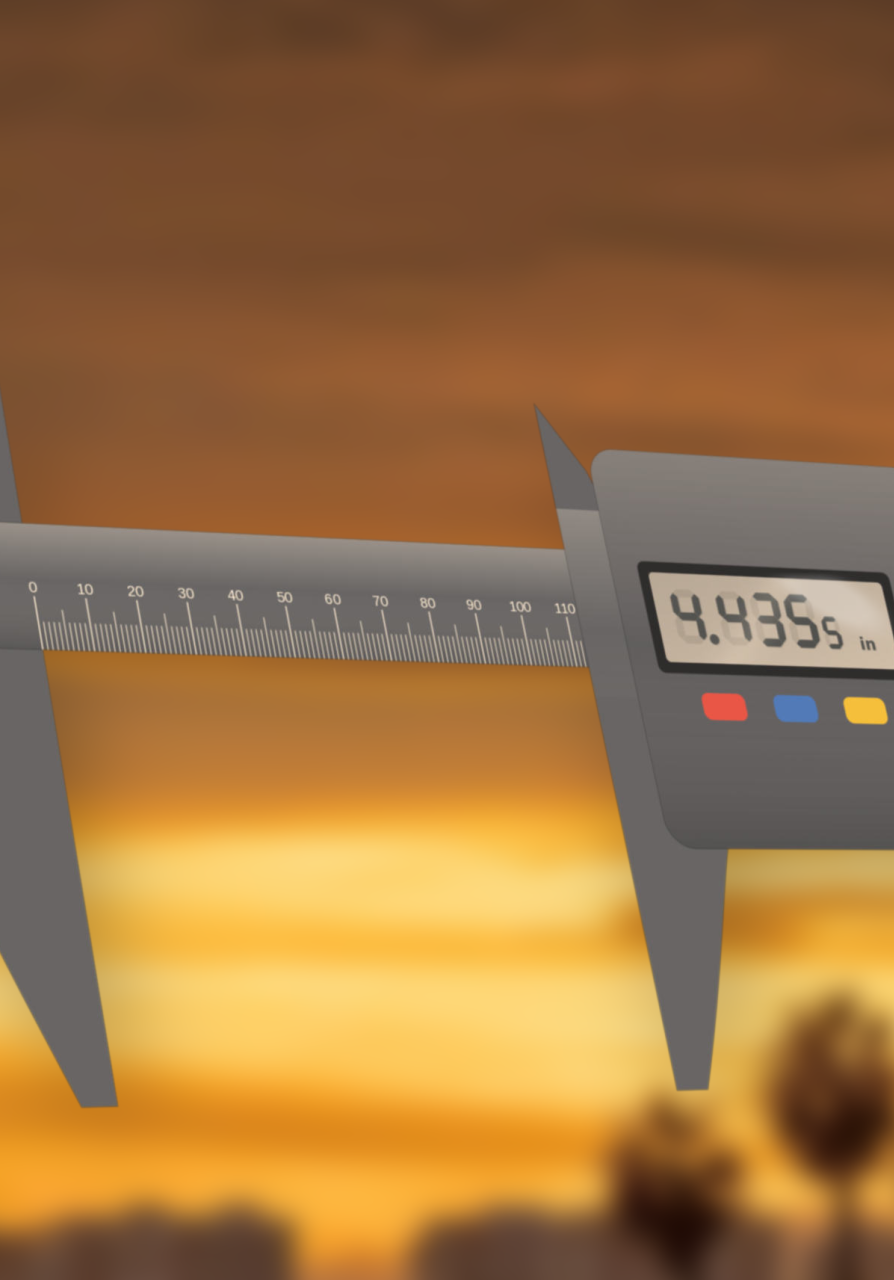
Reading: 4.4355 in
